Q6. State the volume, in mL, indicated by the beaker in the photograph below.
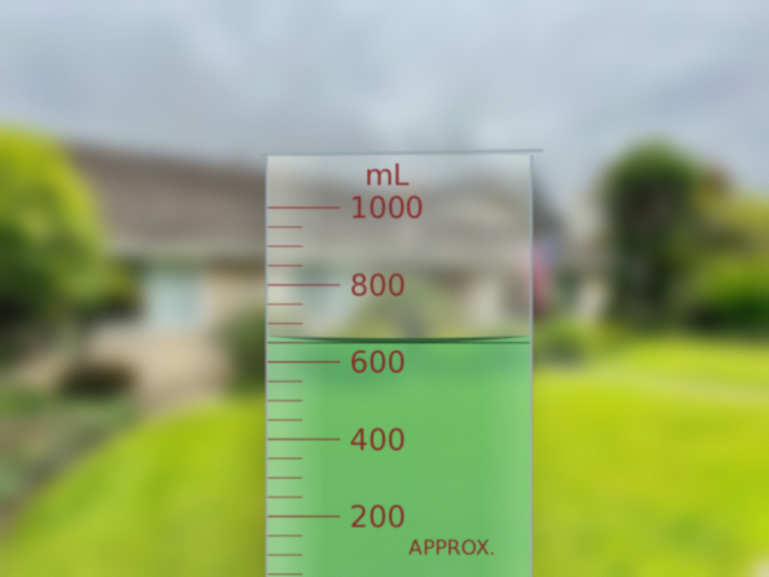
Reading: 650 mL
